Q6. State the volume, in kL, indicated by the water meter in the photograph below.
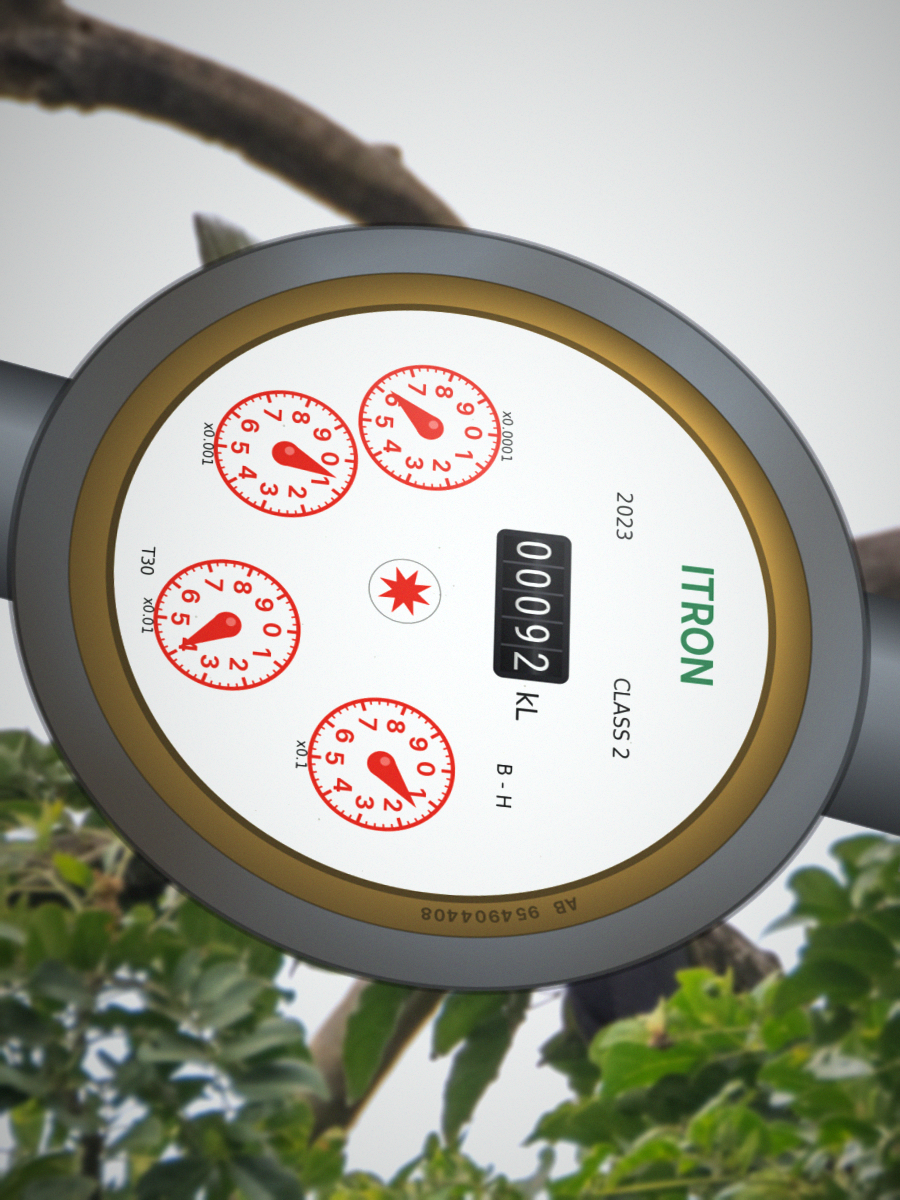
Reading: 92.1406 kL
